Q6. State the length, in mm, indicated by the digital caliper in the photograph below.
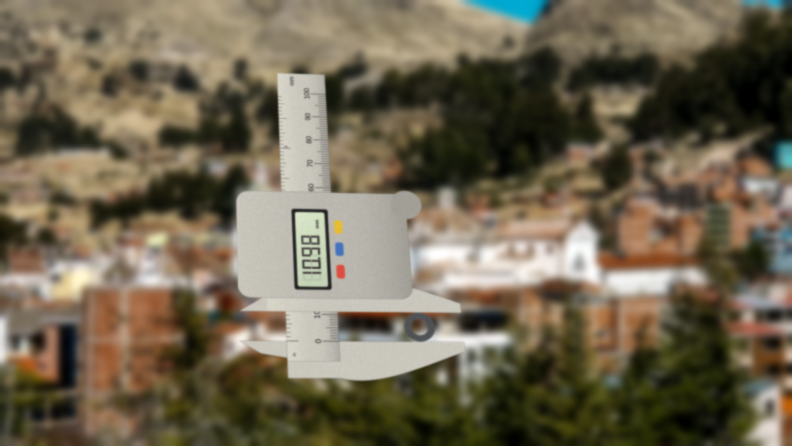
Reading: 10.98 mm
